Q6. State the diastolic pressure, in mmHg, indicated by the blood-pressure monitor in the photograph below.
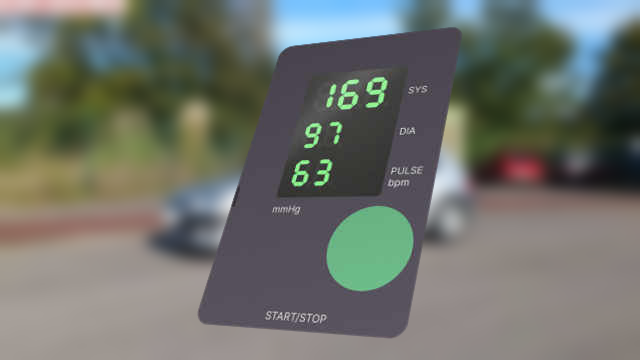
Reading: 97 mmHg
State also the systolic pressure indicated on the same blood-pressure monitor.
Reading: 169 mmHg
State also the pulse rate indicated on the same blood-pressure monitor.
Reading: 63 bpm
